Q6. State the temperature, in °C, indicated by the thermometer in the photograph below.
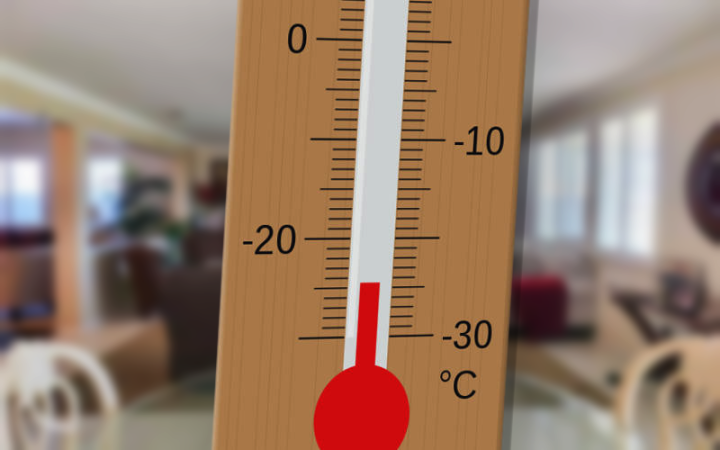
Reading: -24.5 °C
